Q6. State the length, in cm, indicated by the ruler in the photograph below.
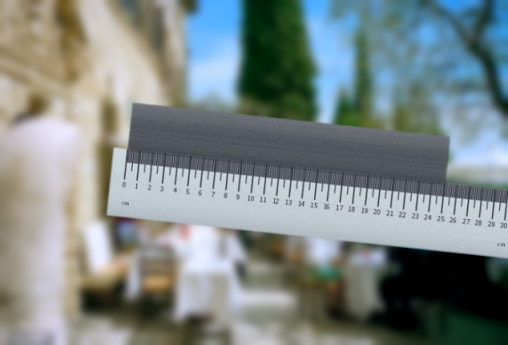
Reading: 25 cm
